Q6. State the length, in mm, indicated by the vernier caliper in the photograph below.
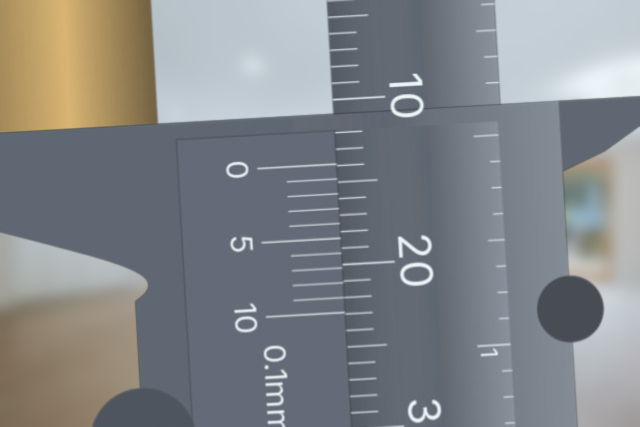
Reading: 13.9 mm
